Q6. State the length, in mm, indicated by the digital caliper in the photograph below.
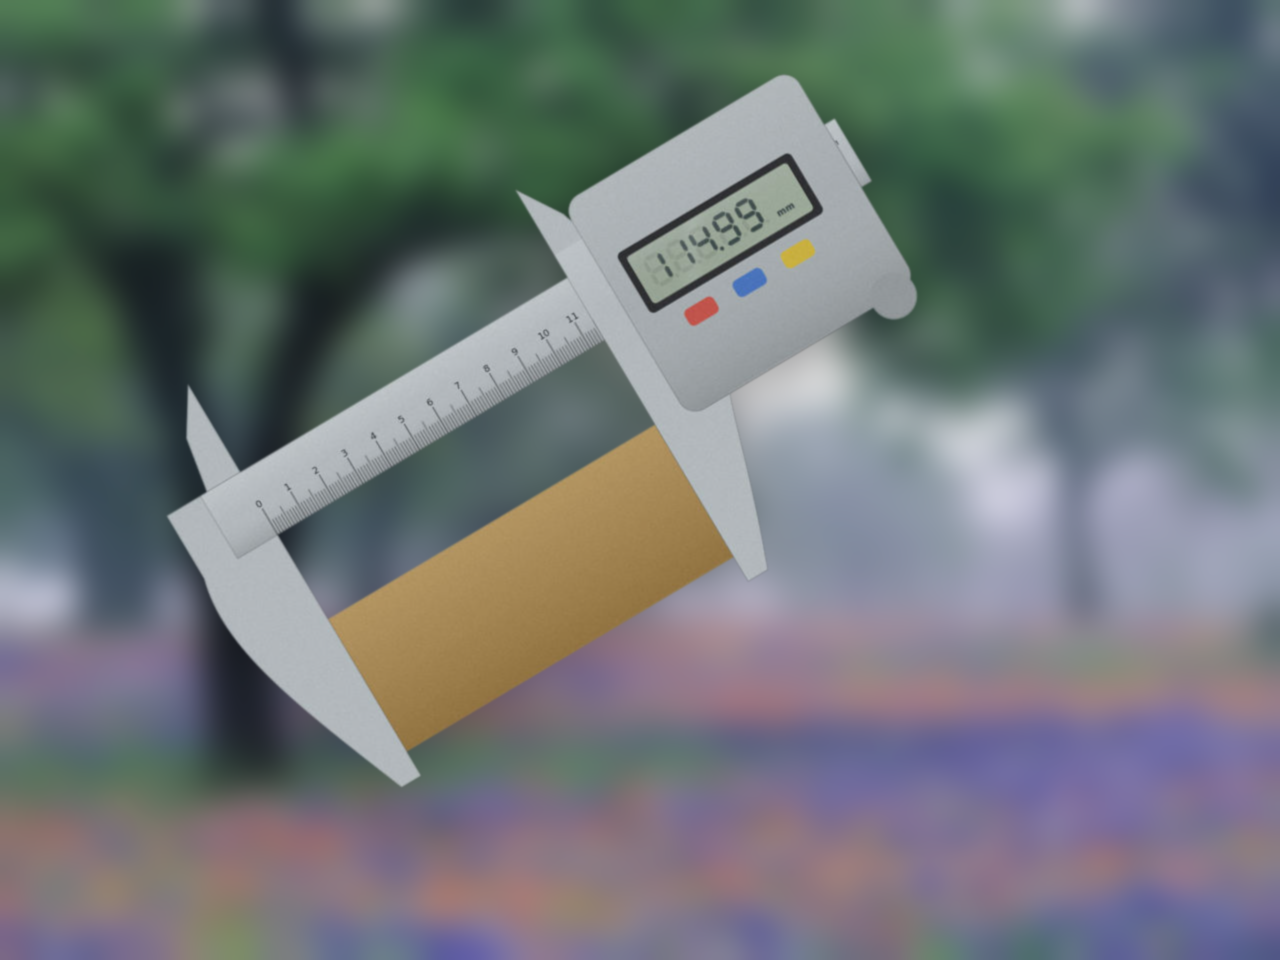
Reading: 114.99 mm
